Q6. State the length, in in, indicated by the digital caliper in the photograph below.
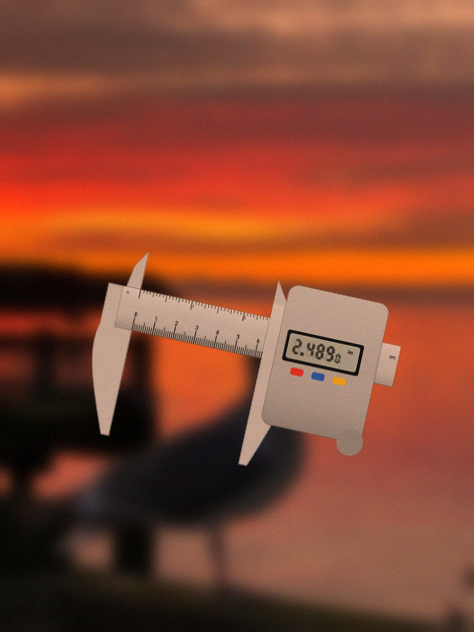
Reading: 2.4890 in
